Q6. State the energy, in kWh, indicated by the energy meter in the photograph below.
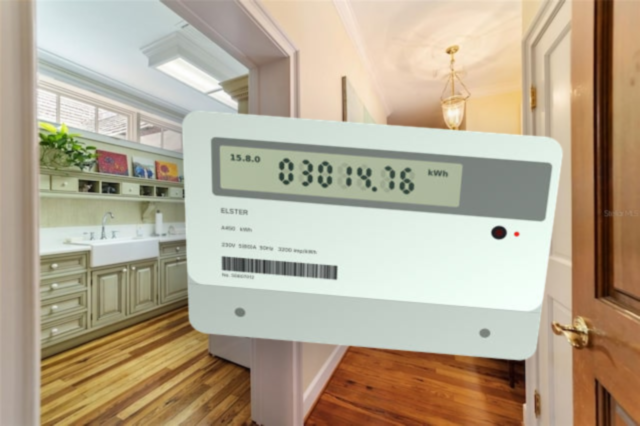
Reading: 3014.76 kWh
